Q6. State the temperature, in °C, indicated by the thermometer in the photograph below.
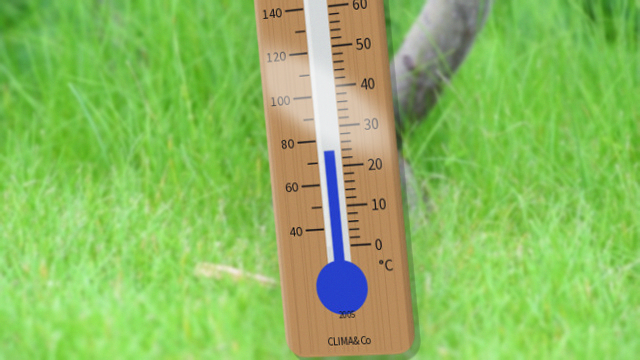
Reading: 24 °C
